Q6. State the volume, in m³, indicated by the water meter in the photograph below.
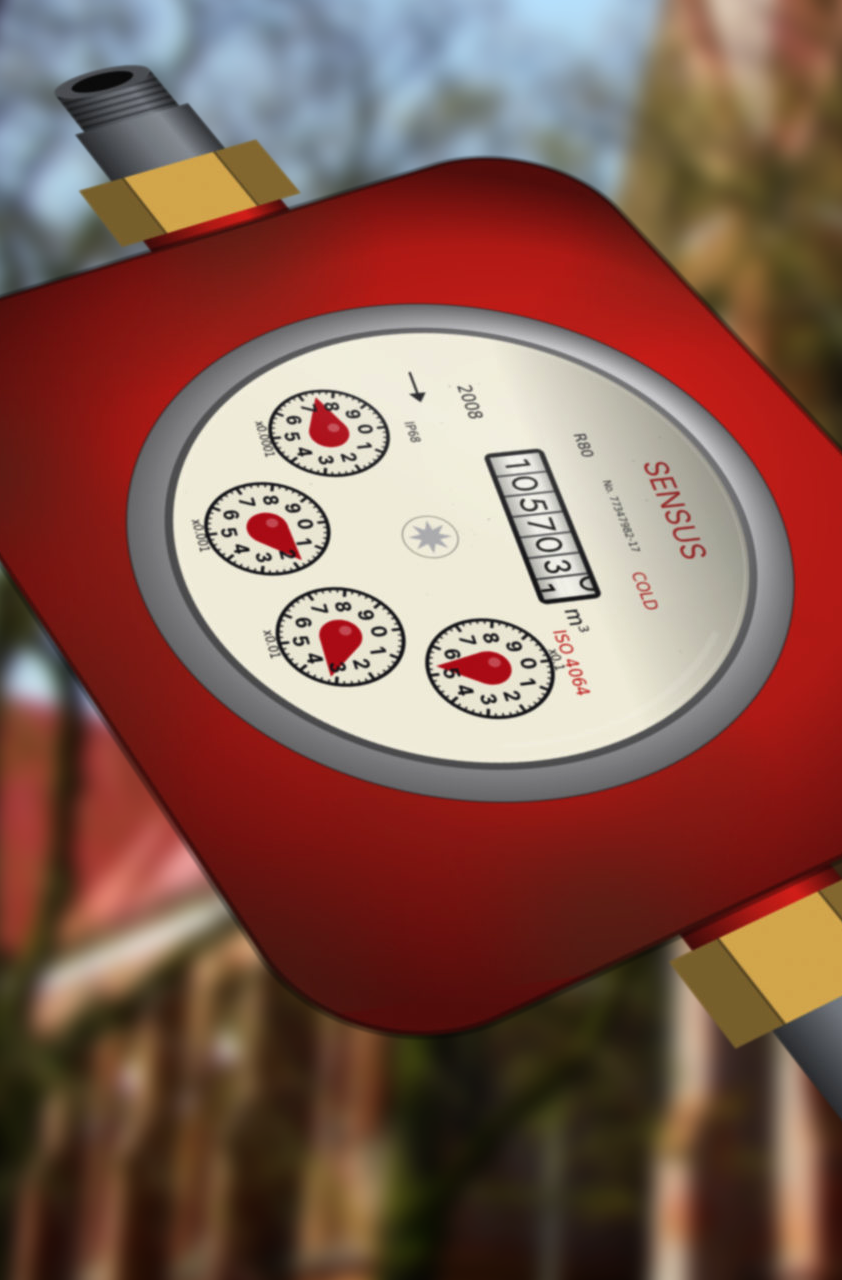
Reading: 1057030.5317 m³
